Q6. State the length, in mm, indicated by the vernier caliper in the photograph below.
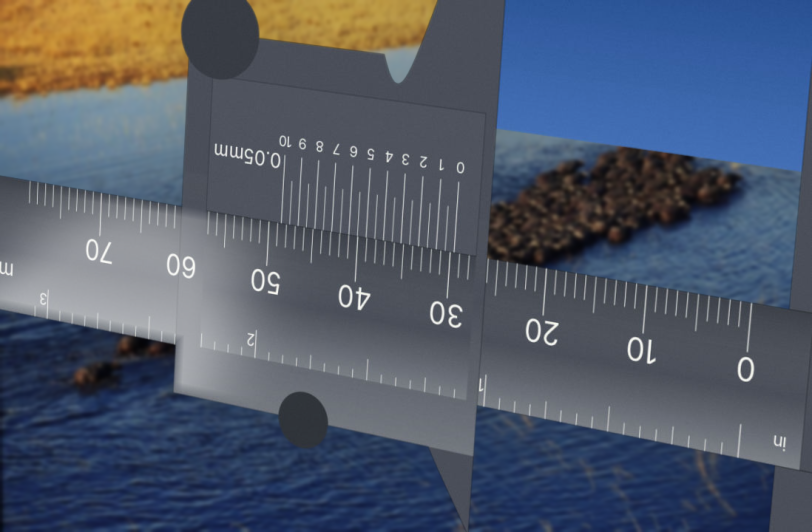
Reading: 29.6 mm
